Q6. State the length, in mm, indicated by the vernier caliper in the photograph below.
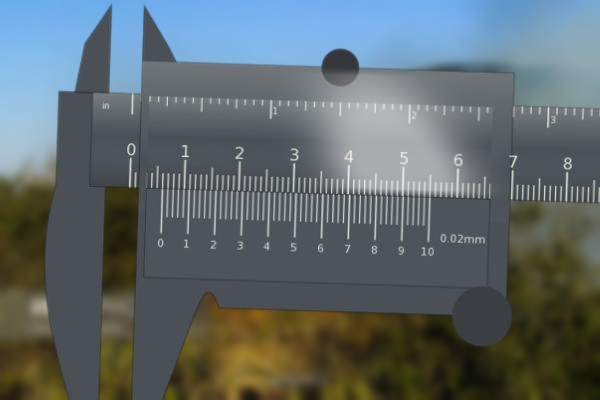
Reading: 6.0 mm
